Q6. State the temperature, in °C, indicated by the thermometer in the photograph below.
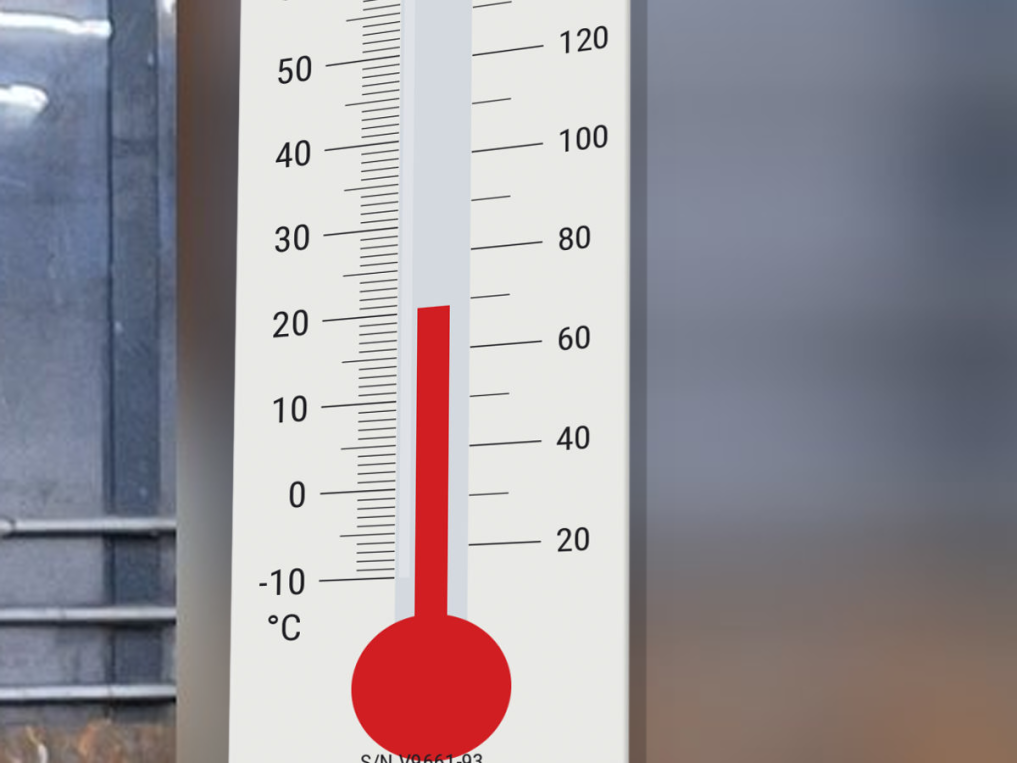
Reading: 20.5 °C
